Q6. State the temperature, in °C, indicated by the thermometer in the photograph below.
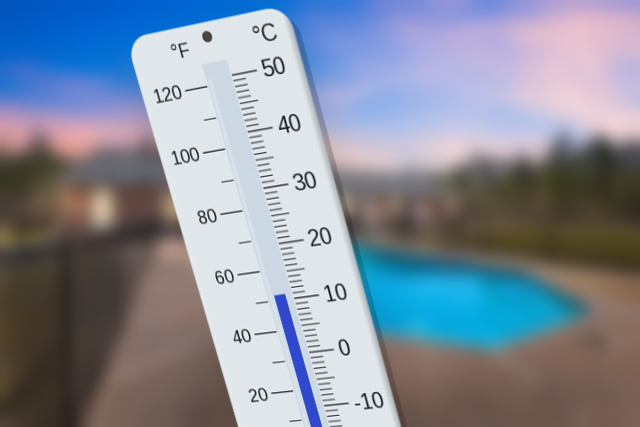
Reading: 11 °C
